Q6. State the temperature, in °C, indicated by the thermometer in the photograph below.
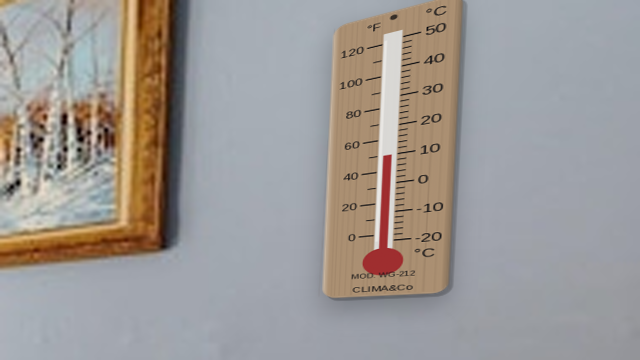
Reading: 10 °C
